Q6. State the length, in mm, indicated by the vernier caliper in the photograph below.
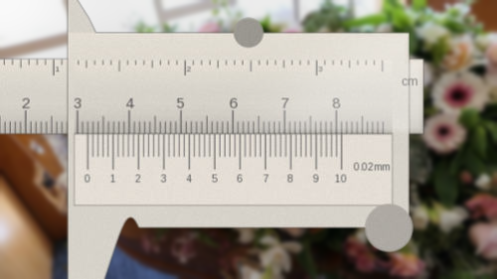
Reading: 32.0 mm
